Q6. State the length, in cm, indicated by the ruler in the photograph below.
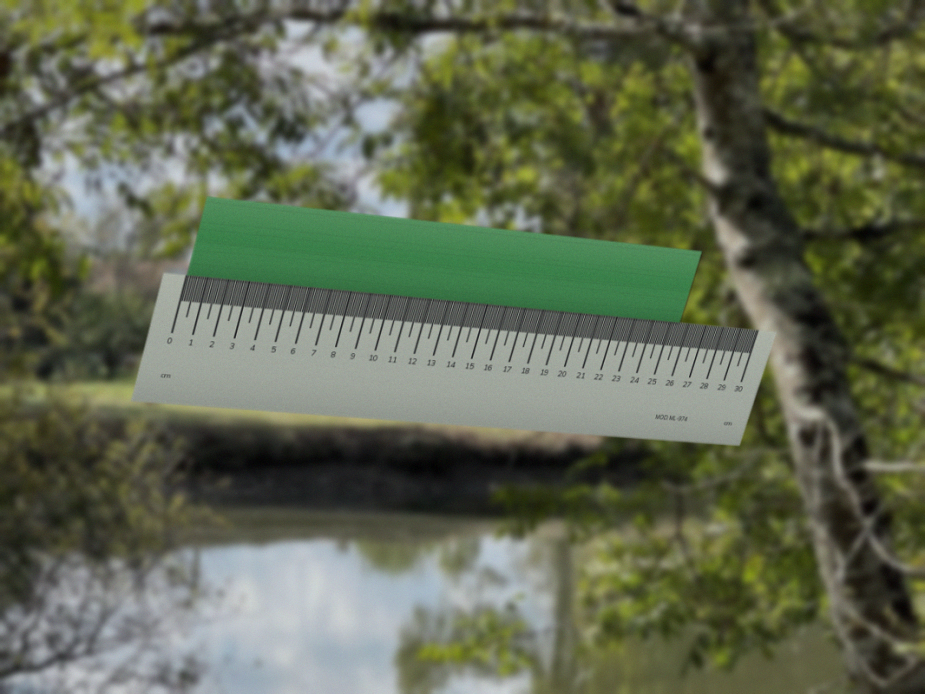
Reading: 25.5 cm
